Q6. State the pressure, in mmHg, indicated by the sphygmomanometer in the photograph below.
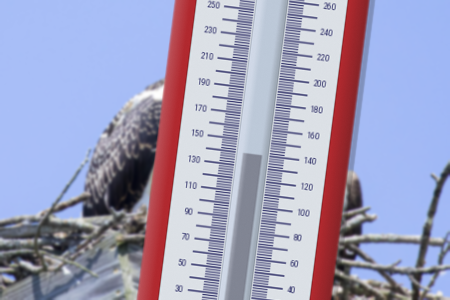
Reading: 140 mmHg
